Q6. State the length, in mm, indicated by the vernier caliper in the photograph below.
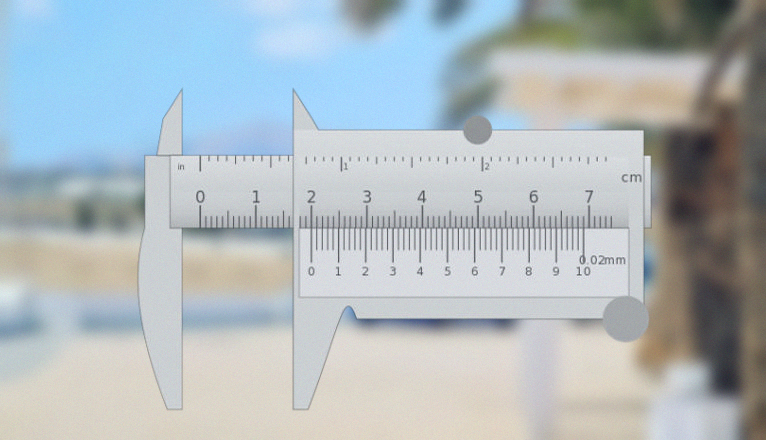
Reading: 20.0 mm
